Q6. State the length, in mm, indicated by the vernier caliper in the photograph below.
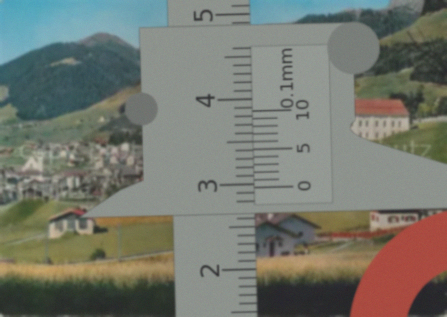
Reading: 29.6 mm
